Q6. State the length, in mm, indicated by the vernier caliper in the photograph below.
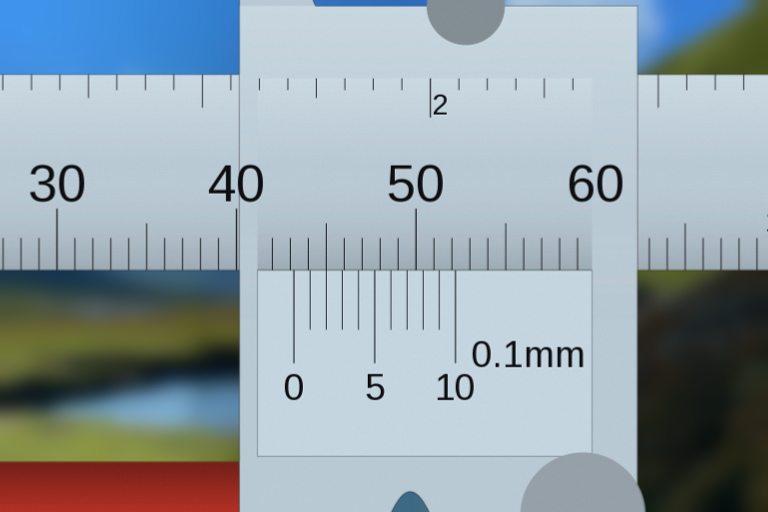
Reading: 43.2 mm
